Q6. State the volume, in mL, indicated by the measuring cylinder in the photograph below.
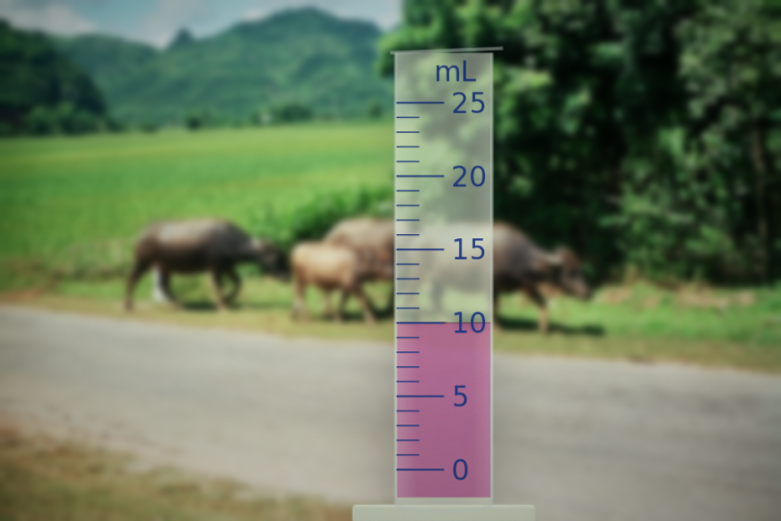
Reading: 10 mL
